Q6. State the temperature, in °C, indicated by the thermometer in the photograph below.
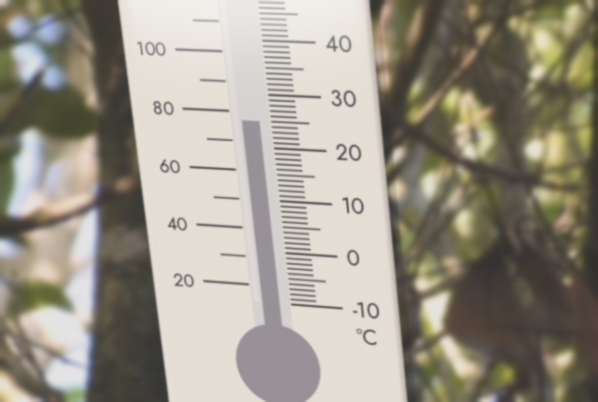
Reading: 25 °C
